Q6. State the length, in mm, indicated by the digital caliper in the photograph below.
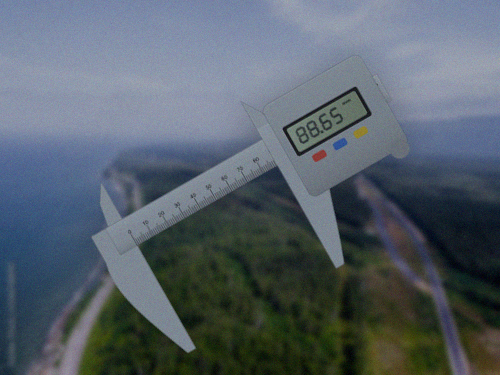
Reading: 88.65 mm
